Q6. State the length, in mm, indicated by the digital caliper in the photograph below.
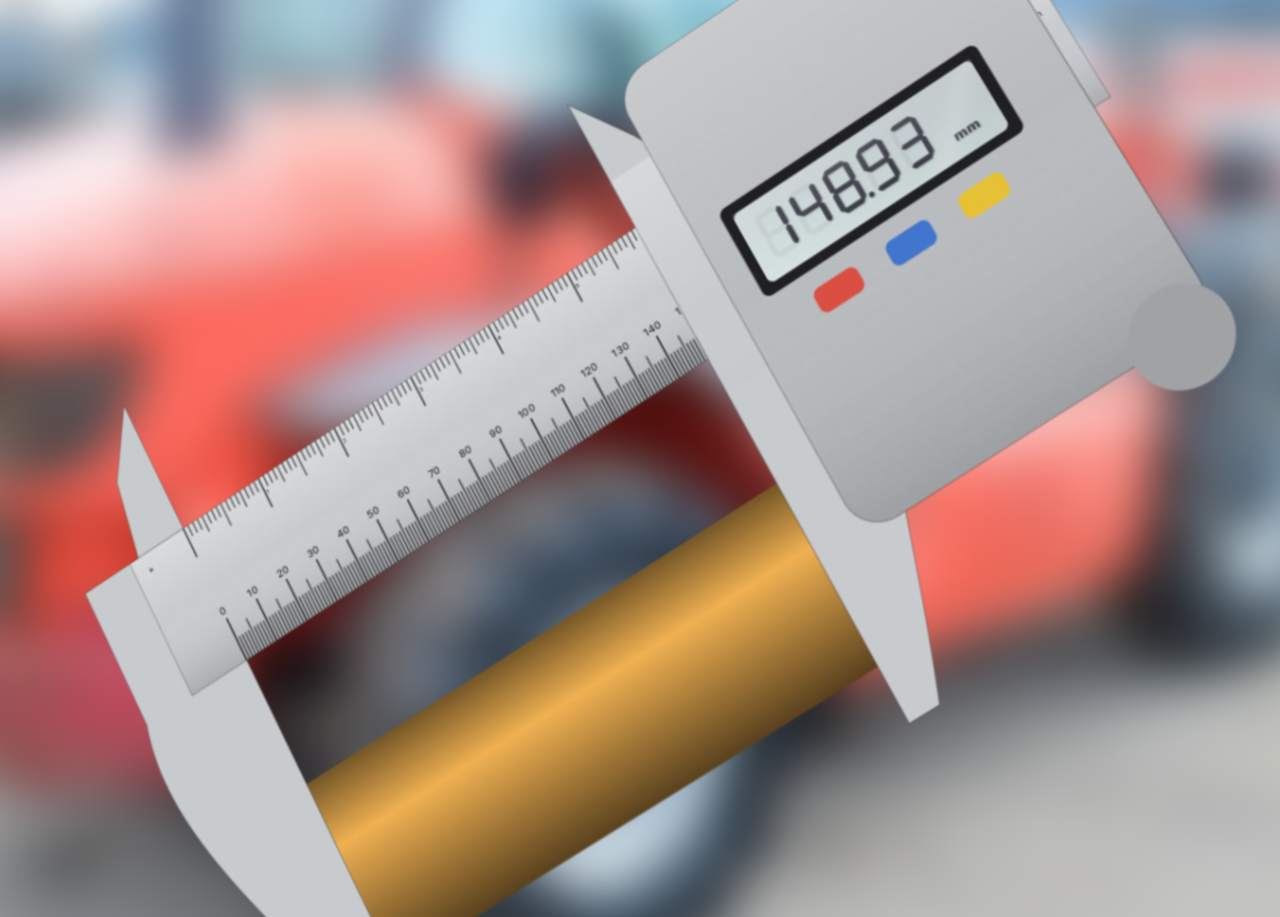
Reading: 148.93 mm
